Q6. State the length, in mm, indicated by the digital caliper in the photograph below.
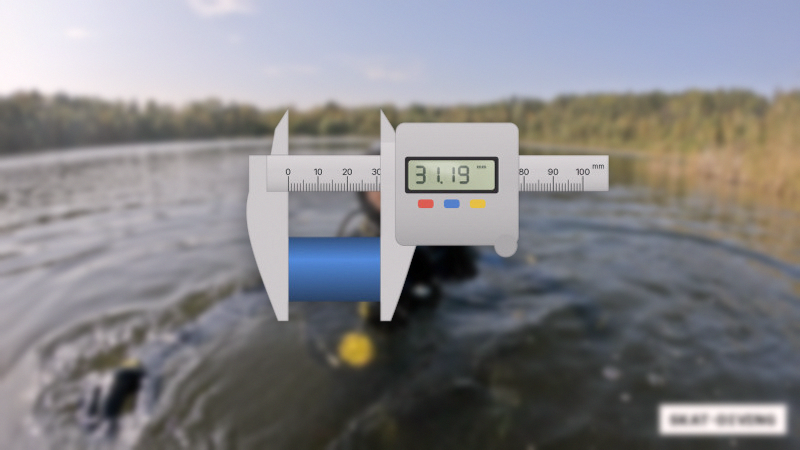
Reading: 31.19 mm
